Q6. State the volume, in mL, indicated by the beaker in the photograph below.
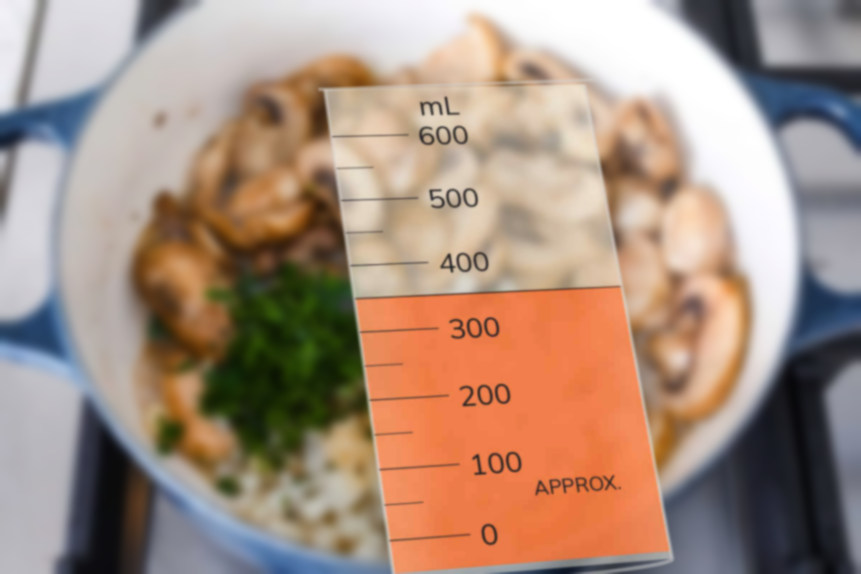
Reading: 350 mL
